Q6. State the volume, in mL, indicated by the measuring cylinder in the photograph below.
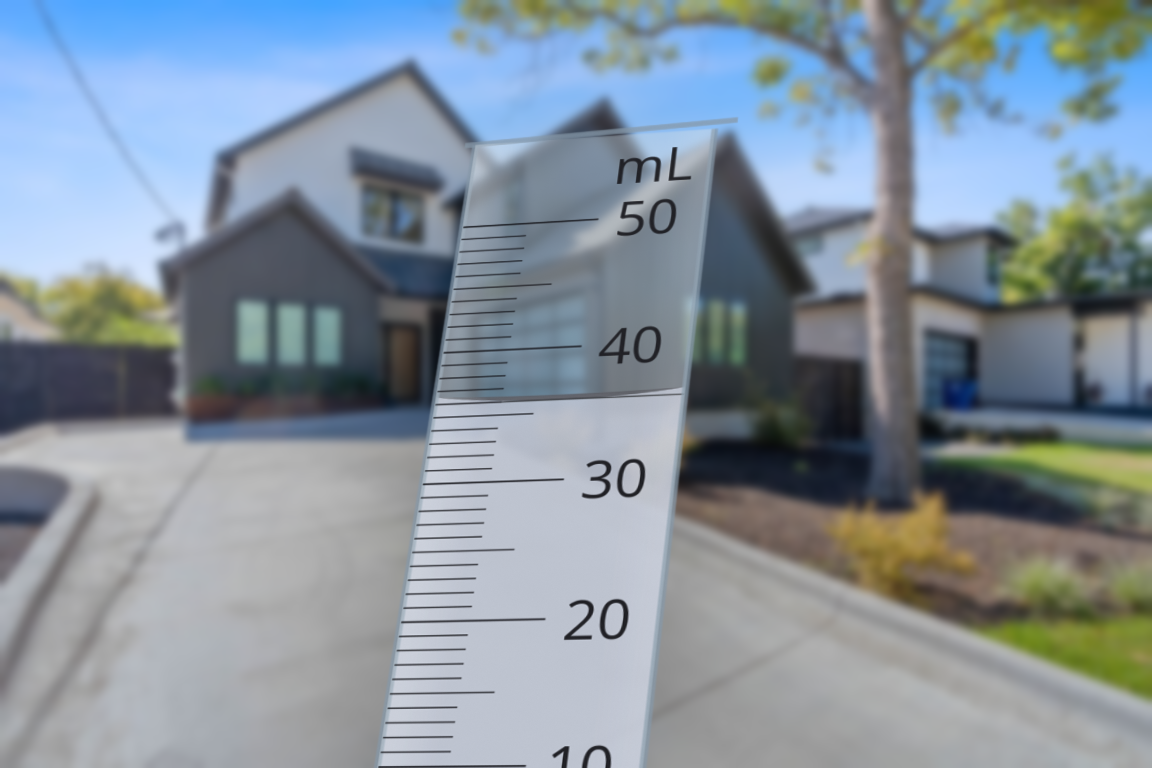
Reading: 36 mL
